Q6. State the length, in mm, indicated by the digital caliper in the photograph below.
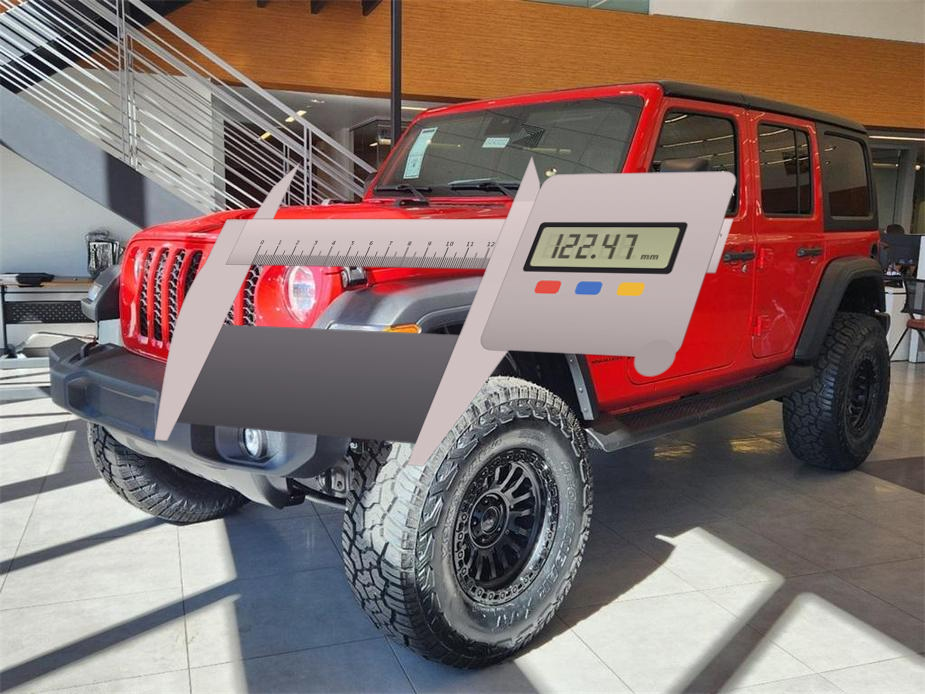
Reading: 122.47 mm
